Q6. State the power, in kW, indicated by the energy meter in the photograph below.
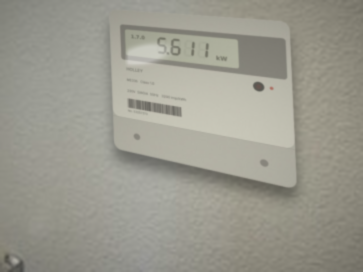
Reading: 5.611 kW
